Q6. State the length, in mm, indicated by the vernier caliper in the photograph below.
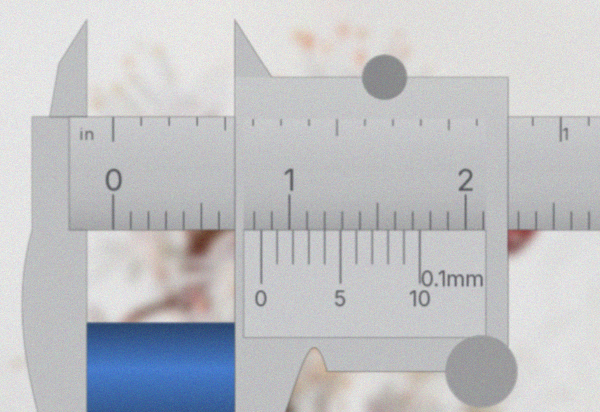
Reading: 8.4 mm
